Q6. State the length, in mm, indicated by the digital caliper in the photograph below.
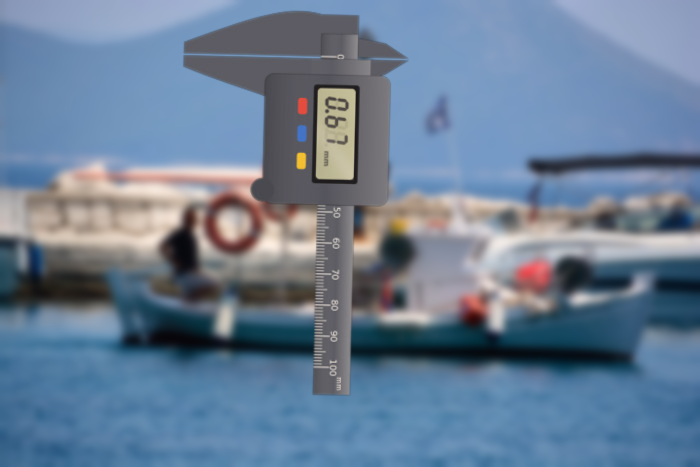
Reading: 0.67 mm
